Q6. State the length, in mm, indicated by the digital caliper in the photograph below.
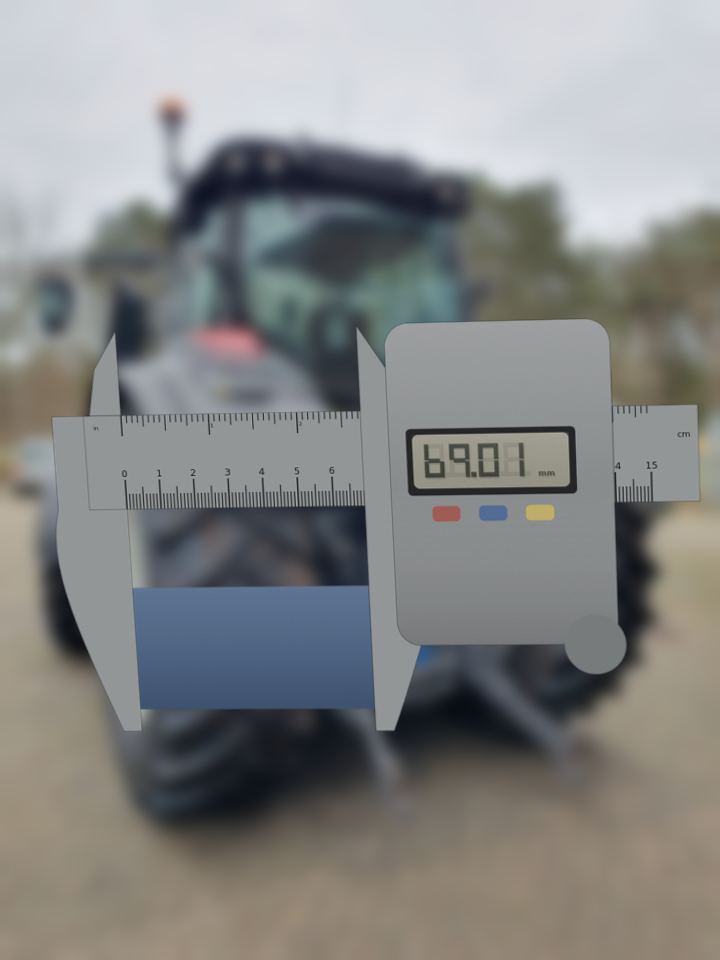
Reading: 69.01 mm
